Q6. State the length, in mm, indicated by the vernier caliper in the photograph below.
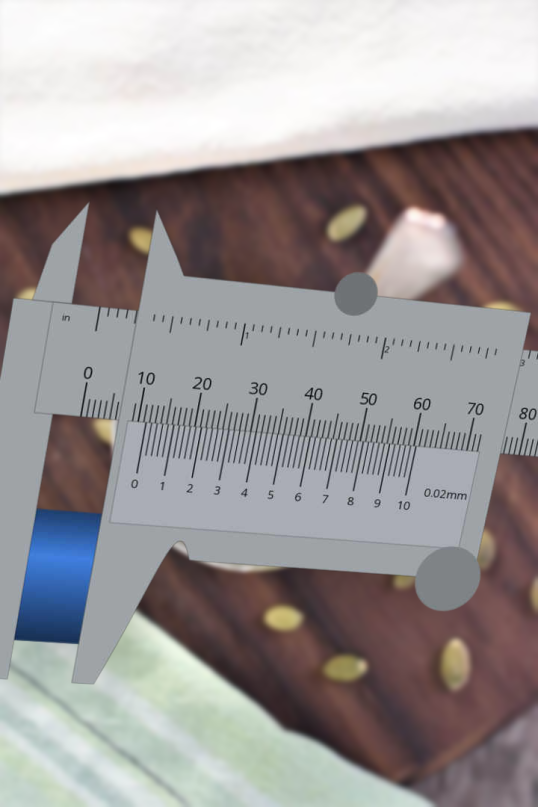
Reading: 11.4 mm
